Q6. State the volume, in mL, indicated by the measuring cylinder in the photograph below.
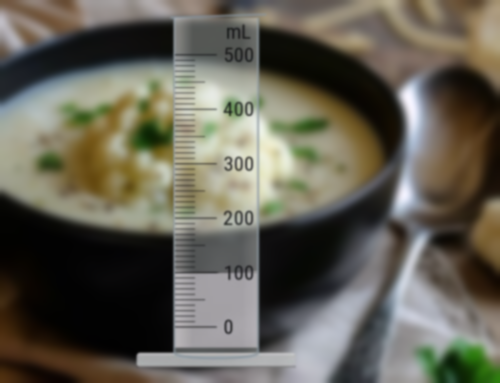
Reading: 100 mL
